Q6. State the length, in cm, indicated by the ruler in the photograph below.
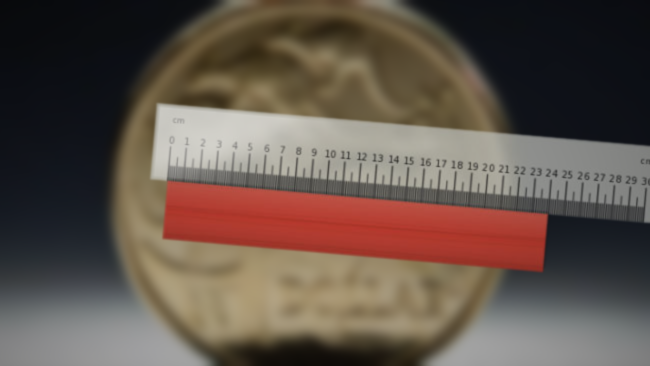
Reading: 24 cm
